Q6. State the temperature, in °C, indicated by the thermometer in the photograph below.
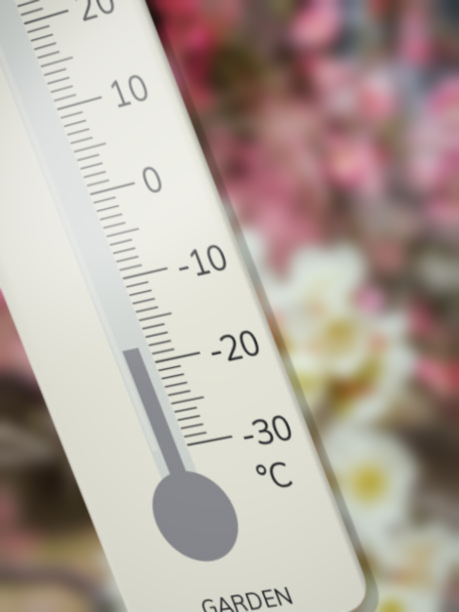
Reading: -18 °C
